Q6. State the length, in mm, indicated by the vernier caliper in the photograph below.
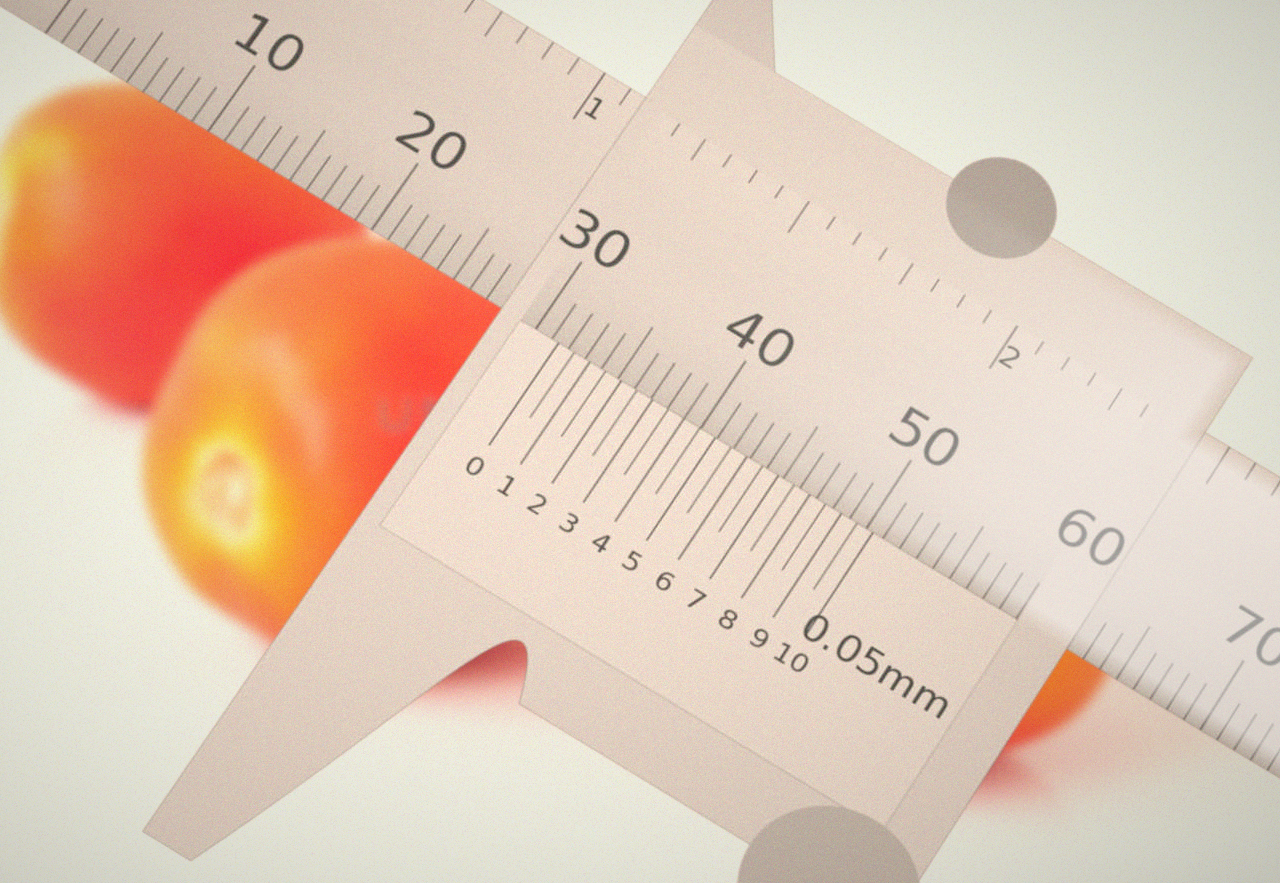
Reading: 31.4 mm
